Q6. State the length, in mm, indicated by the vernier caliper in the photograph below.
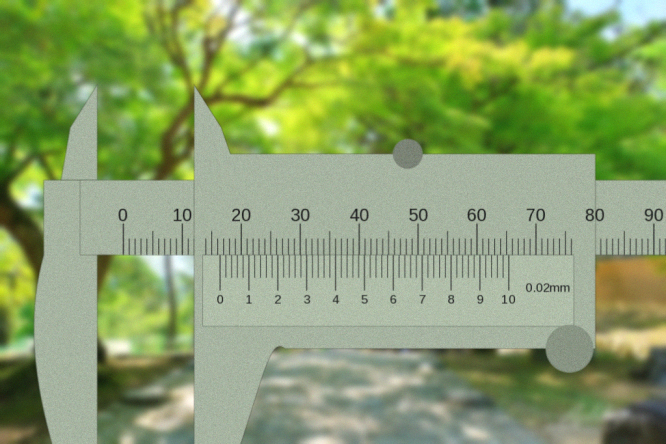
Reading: 16.4 mm
